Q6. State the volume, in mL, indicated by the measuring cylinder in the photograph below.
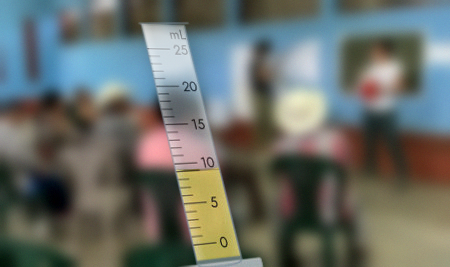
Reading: 9 mL
